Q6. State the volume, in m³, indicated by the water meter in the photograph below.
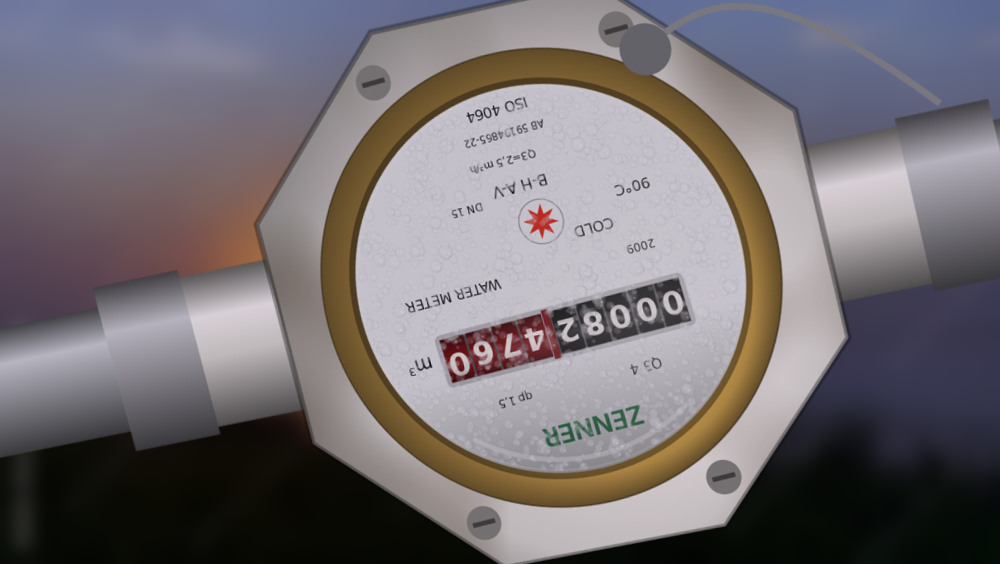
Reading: 82.4760 m³
